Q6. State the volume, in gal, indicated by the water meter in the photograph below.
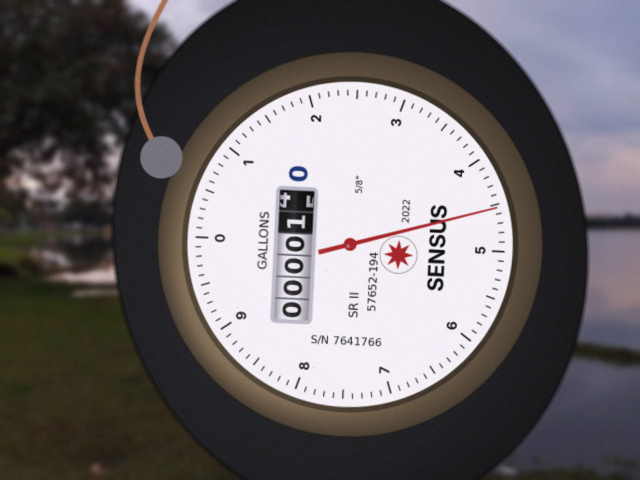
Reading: 144.5 gal
